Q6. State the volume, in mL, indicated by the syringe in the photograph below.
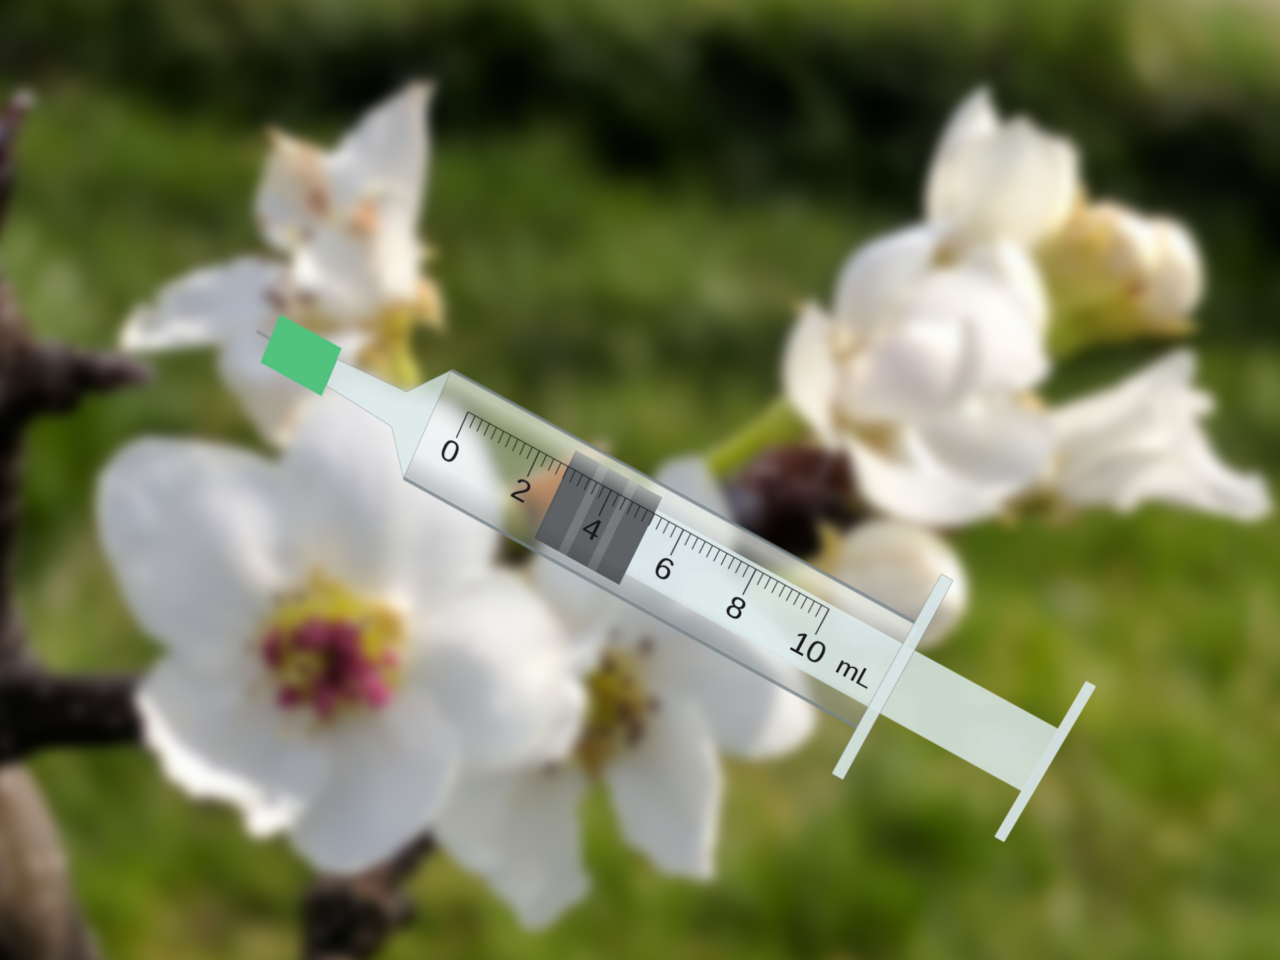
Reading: 2.8 mL
